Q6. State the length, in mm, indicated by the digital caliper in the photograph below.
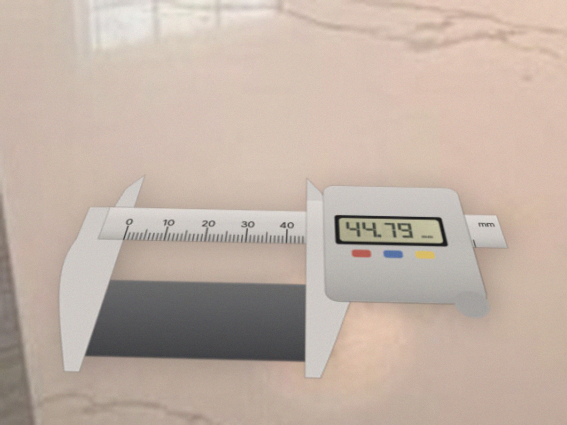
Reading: 44.79 mm
